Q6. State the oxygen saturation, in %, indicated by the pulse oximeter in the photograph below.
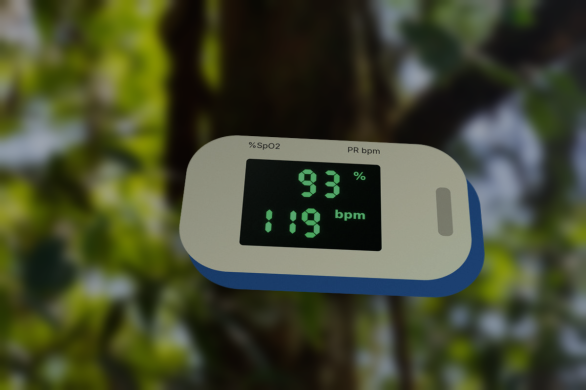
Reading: 93 %
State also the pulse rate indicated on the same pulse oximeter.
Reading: 119 bpm
